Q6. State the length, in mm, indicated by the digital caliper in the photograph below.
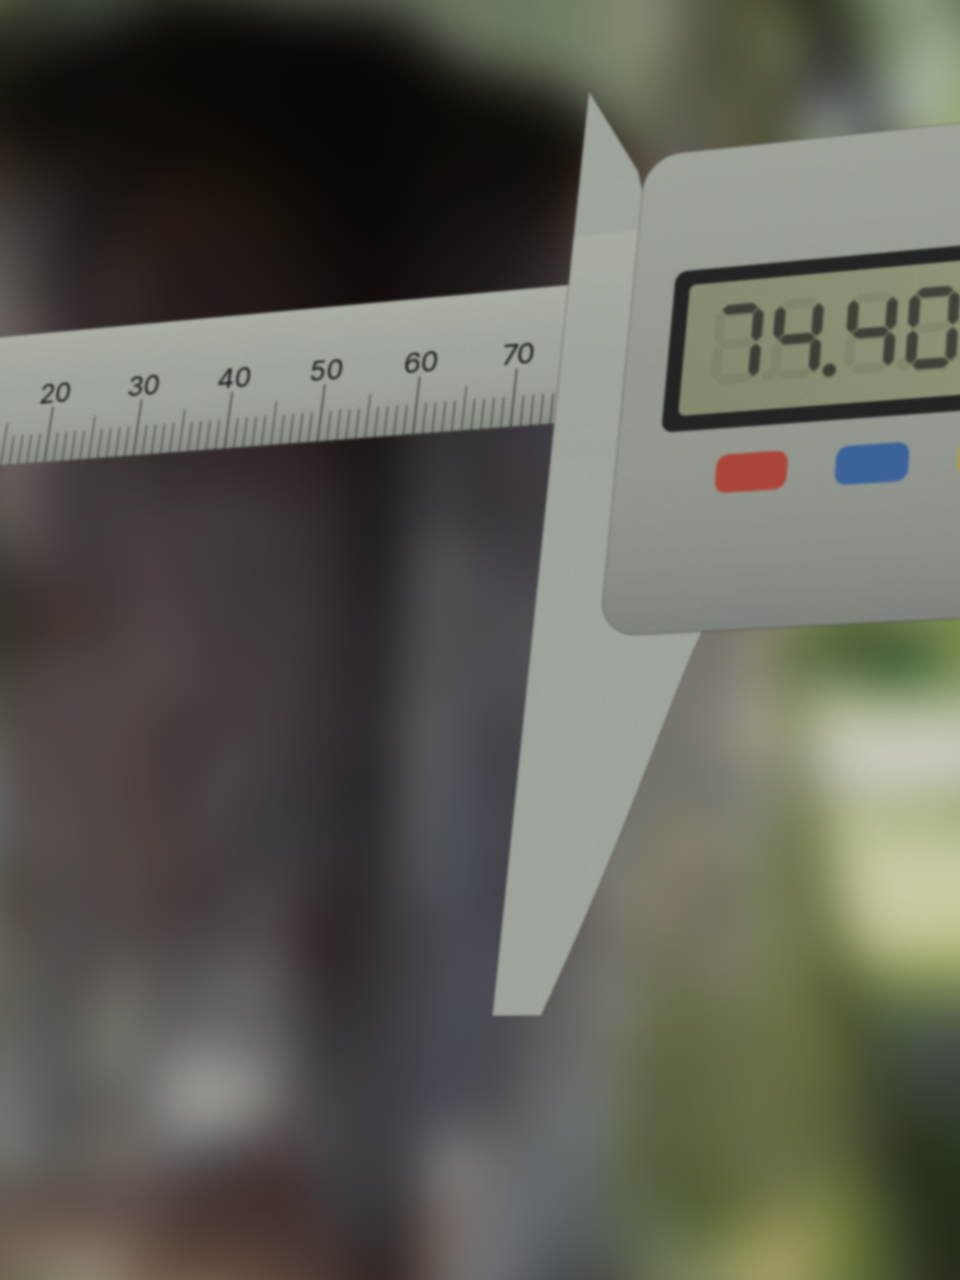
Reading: 74.40 mm
